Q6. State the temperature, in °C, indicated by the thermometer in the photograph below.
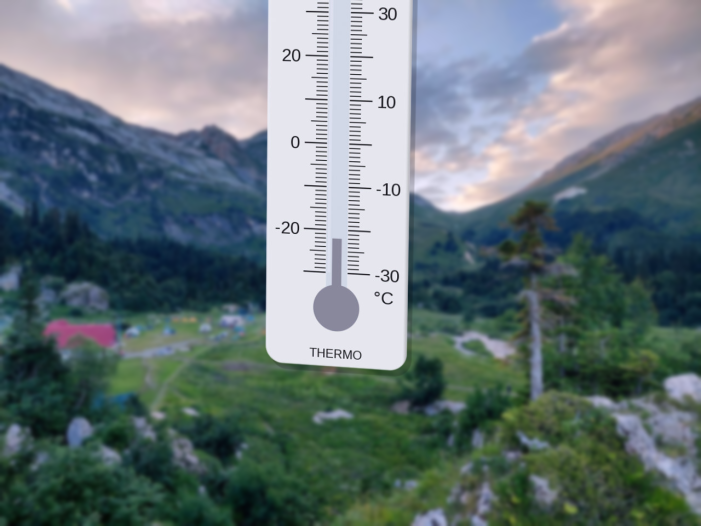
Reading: -22 °C
